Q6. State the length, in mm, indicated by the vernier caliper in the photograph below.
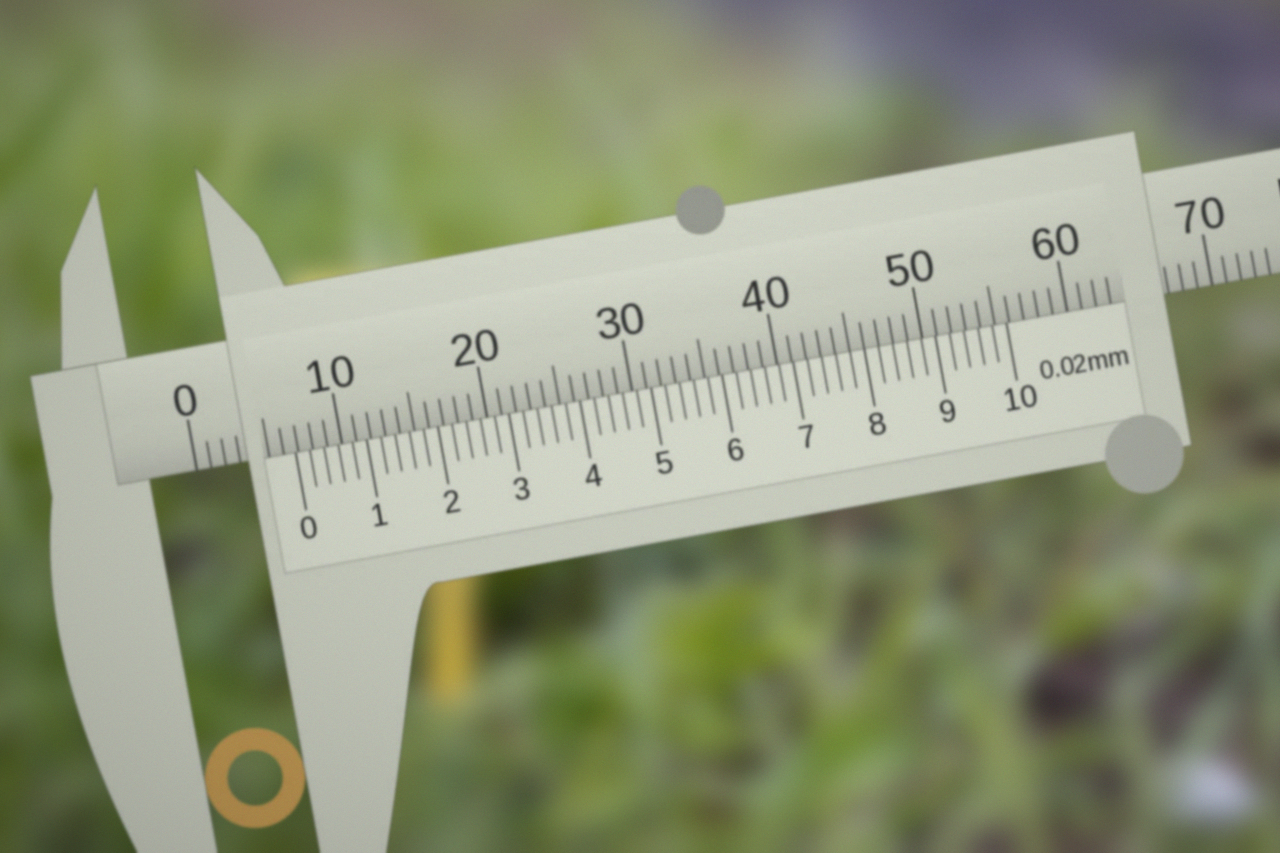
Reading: 6.8 mm
